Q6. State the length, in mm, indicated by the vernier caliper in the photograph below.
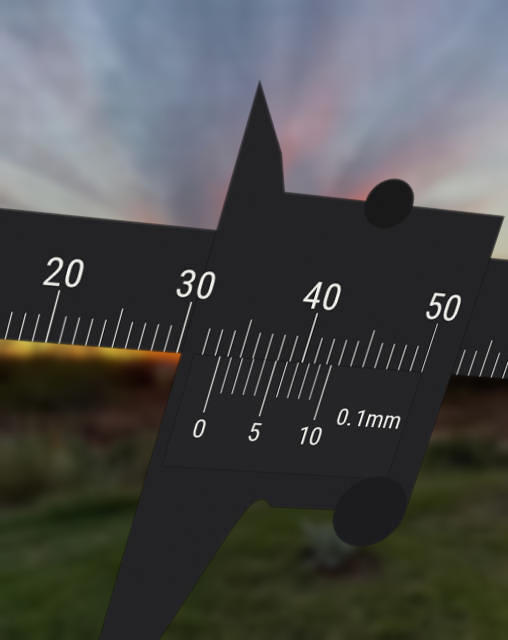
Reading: 33.4 mm
